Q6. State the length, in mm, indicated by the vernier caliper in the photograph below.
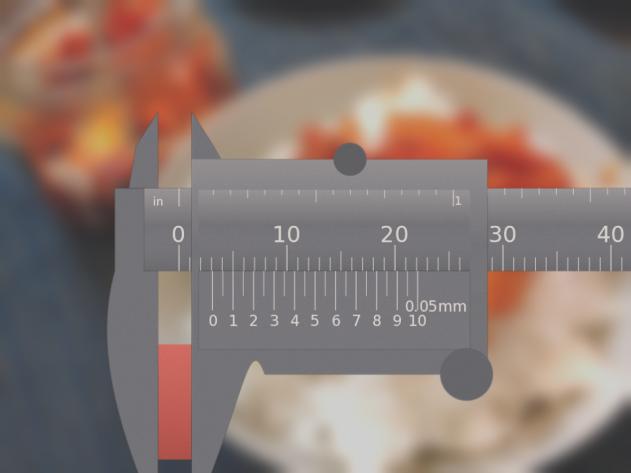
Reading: 3.1 mm
